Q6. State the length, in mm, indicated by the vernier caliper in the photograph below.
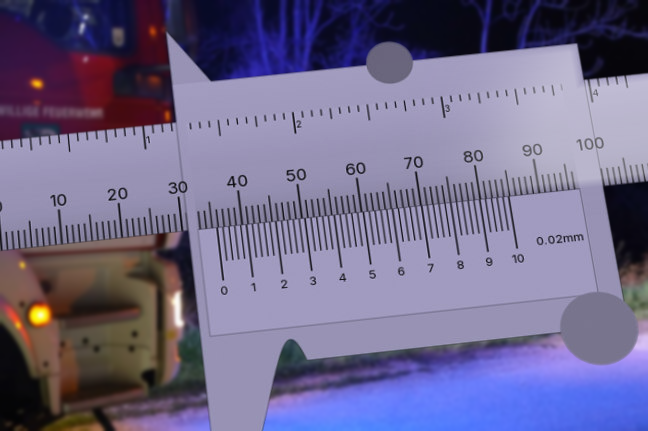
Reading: 35.8 mm
